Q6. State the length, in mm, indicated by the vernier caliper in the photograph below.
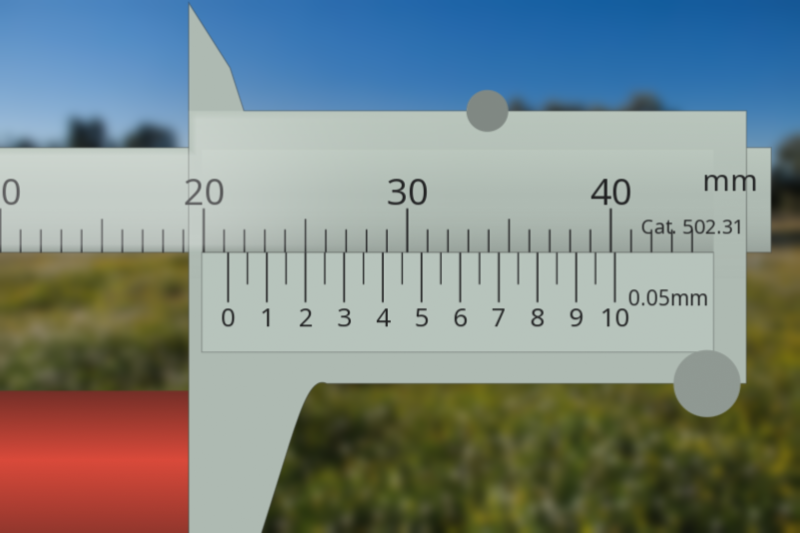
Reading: 21.2 mm
